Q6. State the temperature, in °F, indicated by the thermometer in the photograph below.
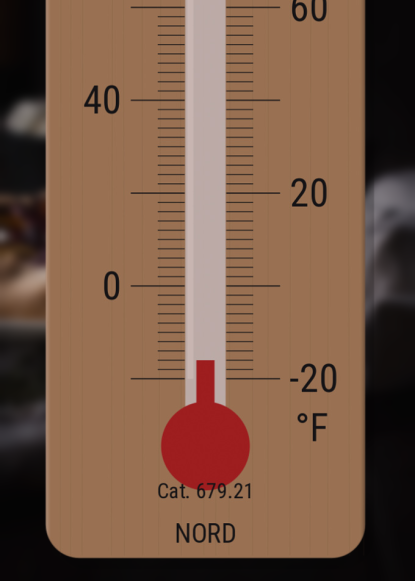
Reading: -16 °F
